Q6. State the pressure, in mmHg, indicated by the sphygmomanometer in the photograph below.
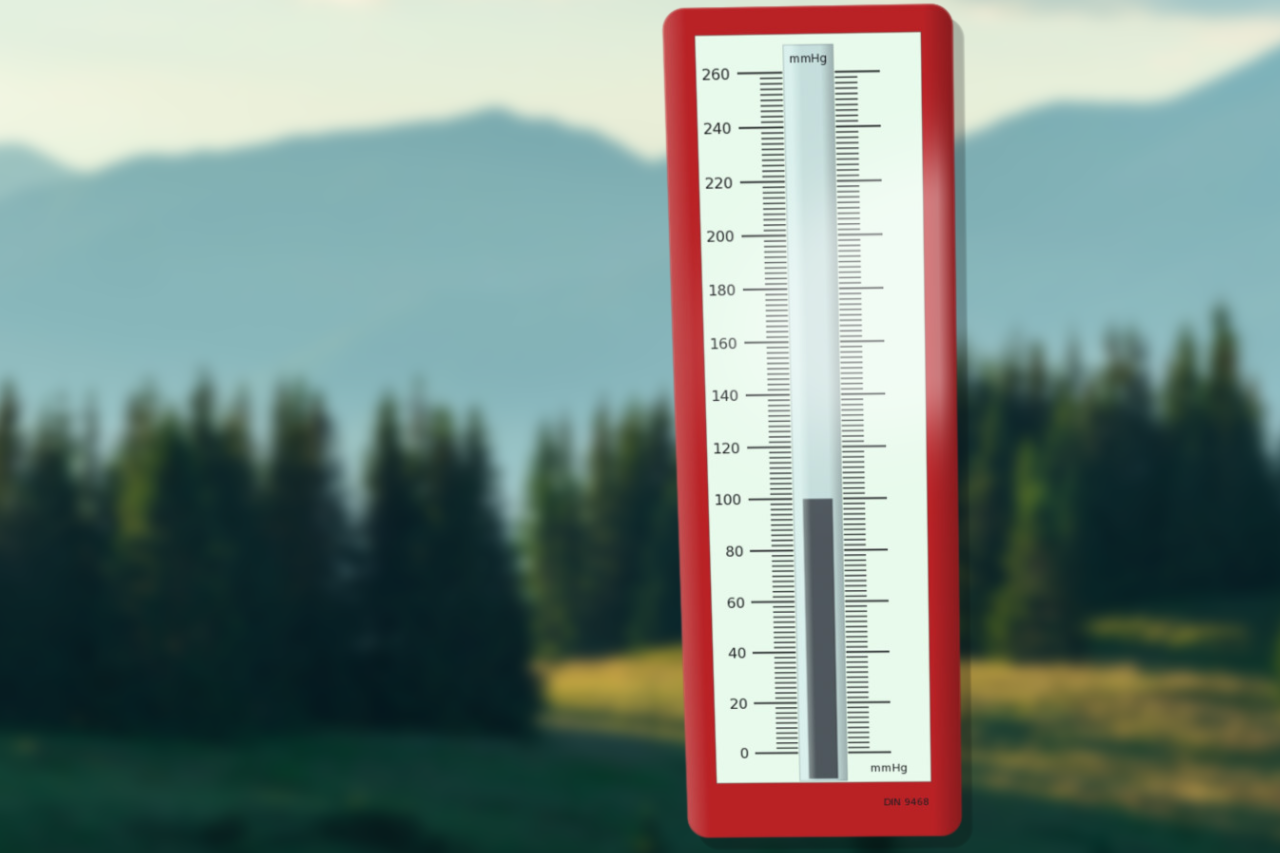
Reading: 100 mmHg
